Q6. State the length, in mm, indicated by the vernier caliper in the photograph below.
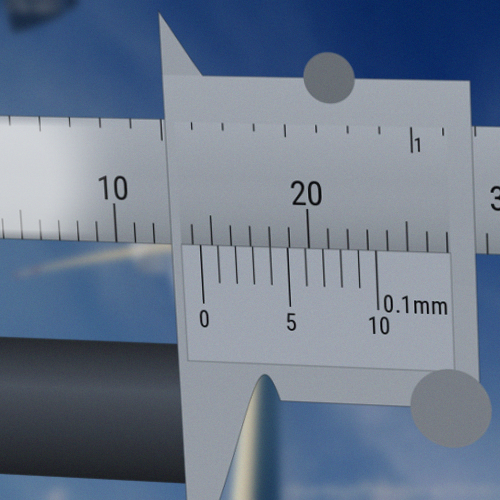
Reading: 14.4 mm
